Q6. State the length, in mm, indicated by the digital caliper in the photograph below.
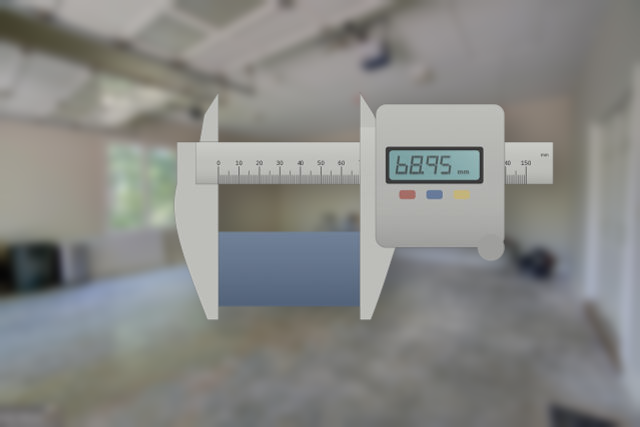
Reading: 68.95 mm
